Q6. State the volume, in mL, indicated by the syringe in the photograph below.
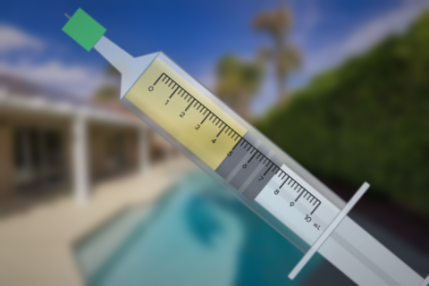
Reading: 5 mL
